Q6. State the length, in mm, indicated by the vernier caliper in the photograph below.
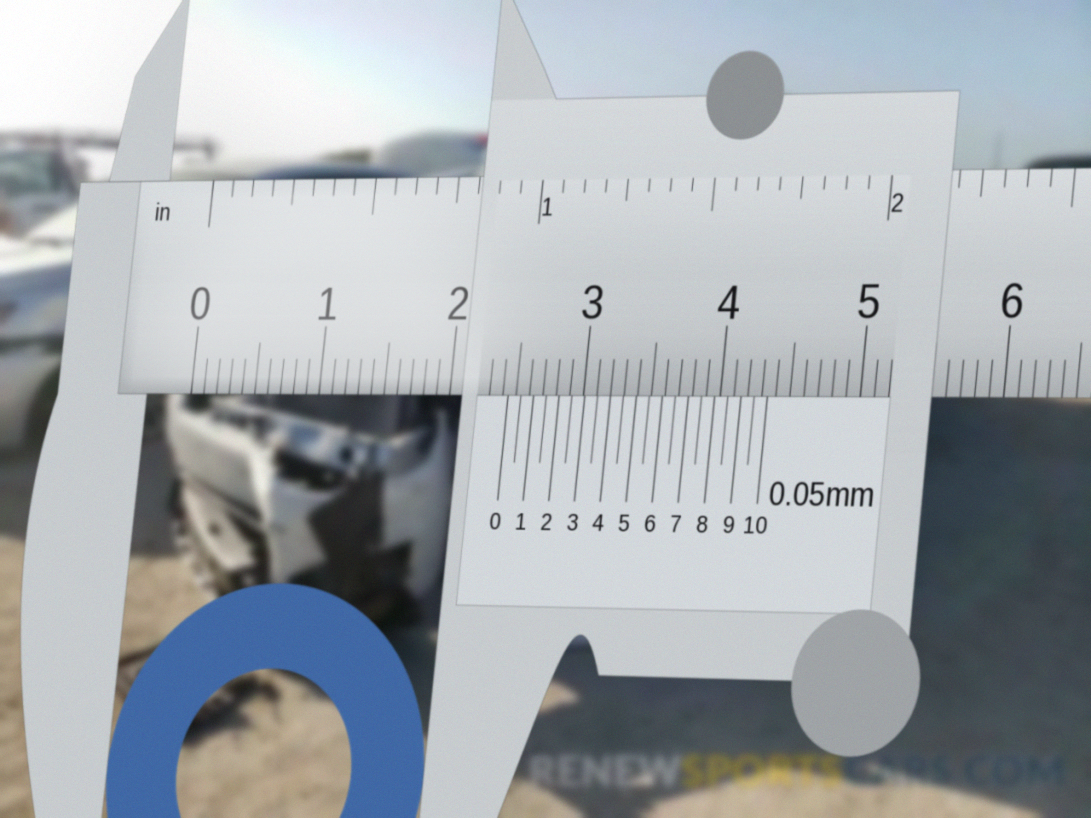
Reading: 24.4 mm
